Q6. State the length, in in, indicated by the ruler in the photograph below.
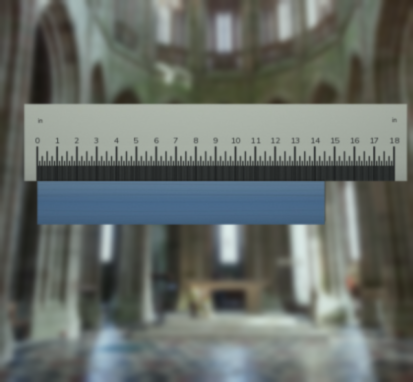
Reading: 14.5 in
